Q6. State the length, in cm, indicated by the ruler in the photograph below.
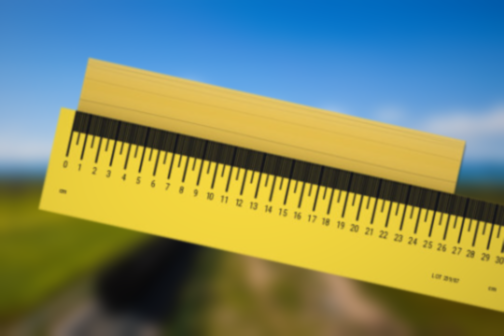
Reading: 26 cm
